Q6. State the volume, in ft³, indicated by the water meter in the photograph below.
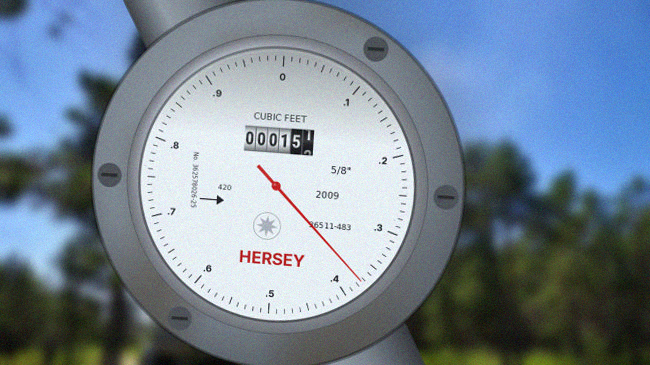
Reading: 151.37 ft³
